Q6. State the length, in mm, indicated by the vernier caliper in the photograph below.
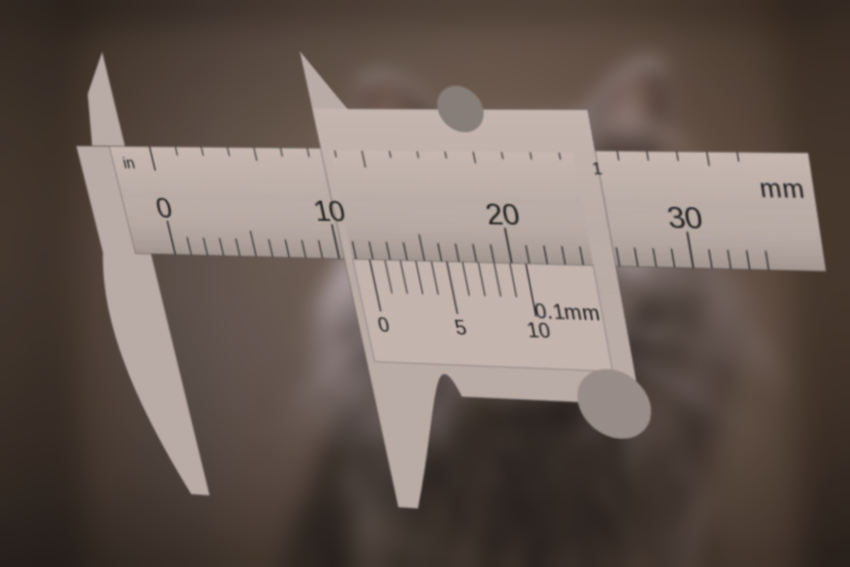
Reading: 11.8 mm
